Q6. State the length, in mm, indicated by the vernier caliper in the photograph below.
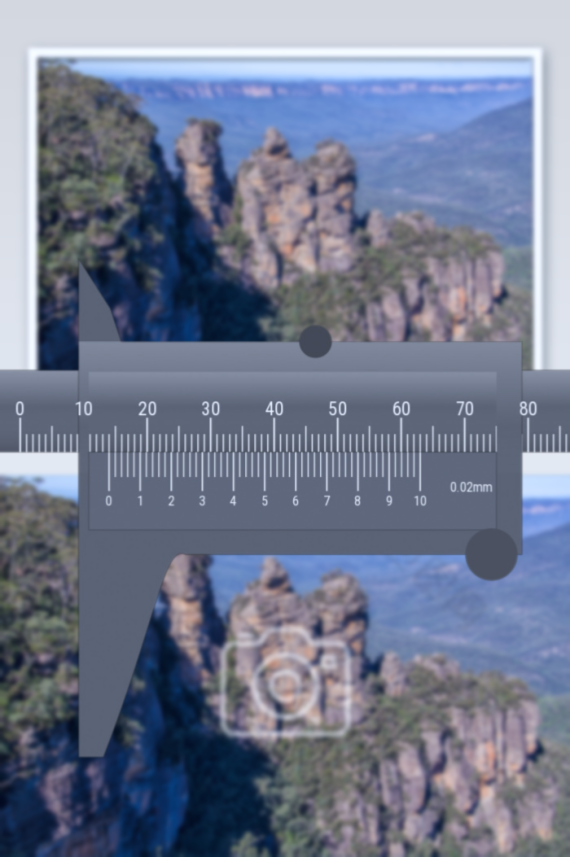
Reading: 14.0 mm
